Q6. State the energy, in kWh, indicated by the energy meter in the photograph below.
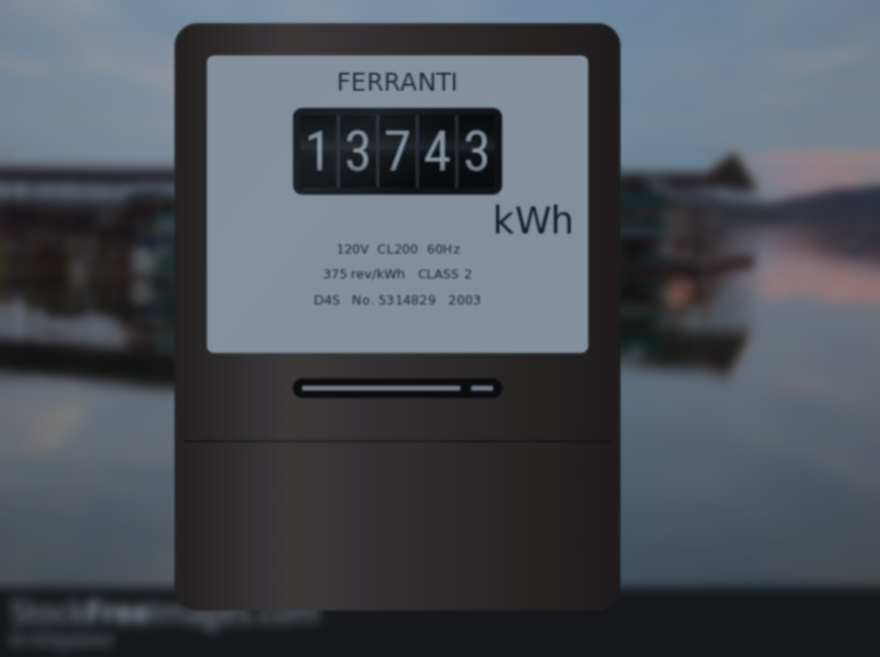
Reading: 13743 kWh
